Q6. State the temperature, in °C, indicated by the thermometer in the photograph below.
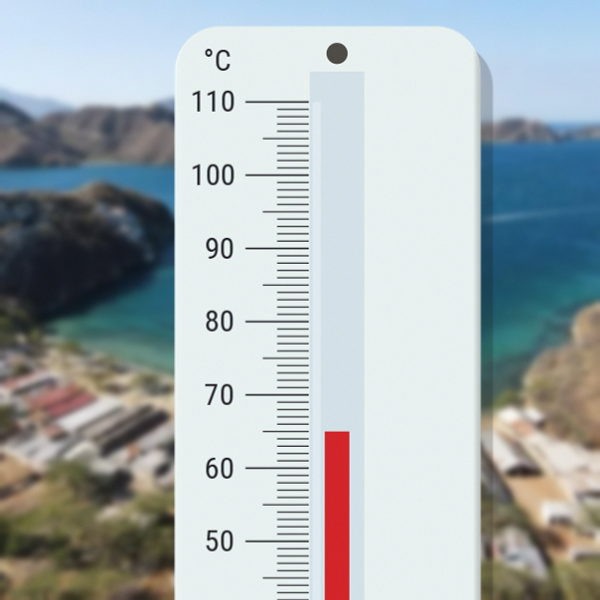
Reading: 65 °C
